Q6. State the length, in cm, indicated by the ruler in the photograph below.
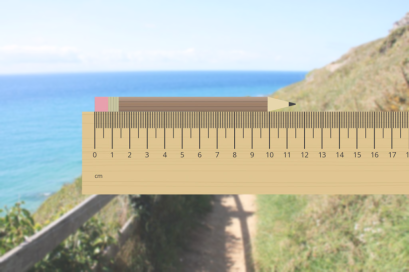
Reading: 11.5 cm
